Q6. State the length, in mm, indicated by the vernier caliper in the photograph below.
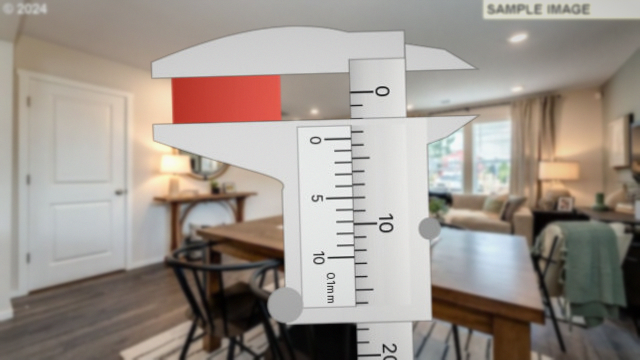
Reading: 3.5 mm
